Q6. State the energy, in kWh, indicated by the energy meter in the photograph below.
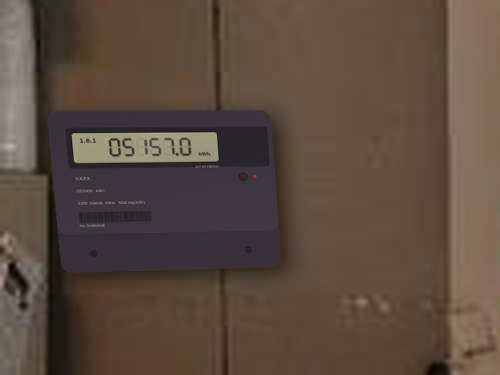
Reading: 5157.0 kWh
